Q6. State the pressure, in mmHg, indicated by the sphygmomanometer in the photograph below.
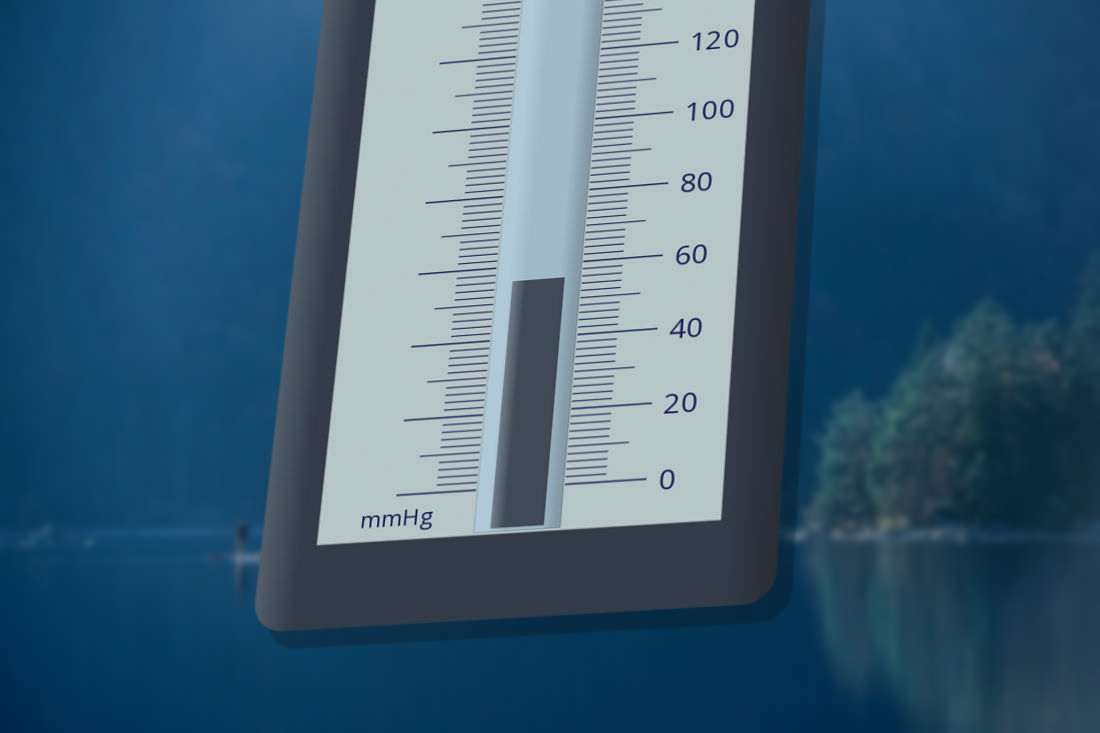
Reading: 56 mmHg
